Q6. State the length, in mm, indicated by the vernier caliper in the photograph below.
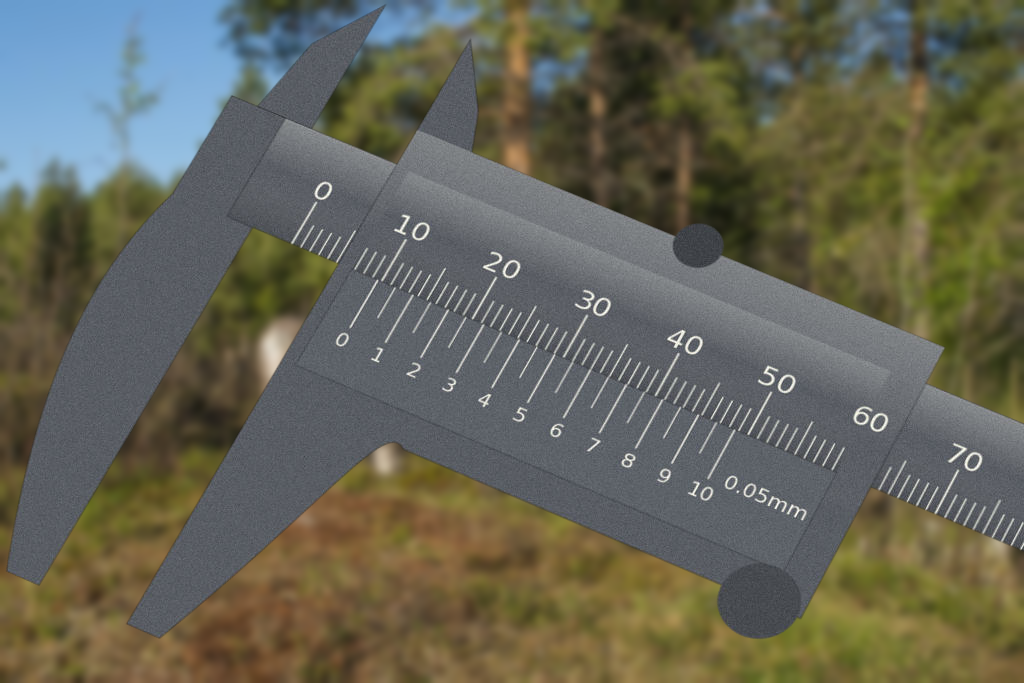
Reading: 9.6 mm
